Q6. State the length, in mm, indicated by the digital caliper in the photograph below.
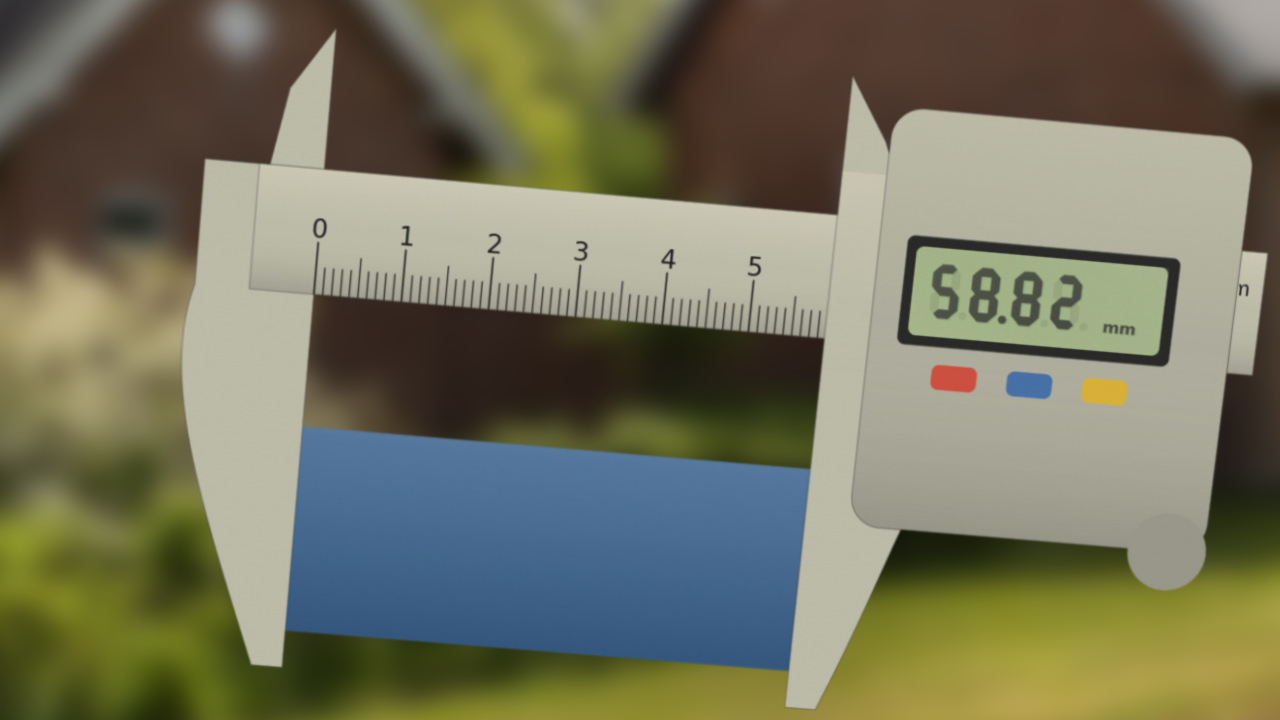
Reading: 58.82 mm
